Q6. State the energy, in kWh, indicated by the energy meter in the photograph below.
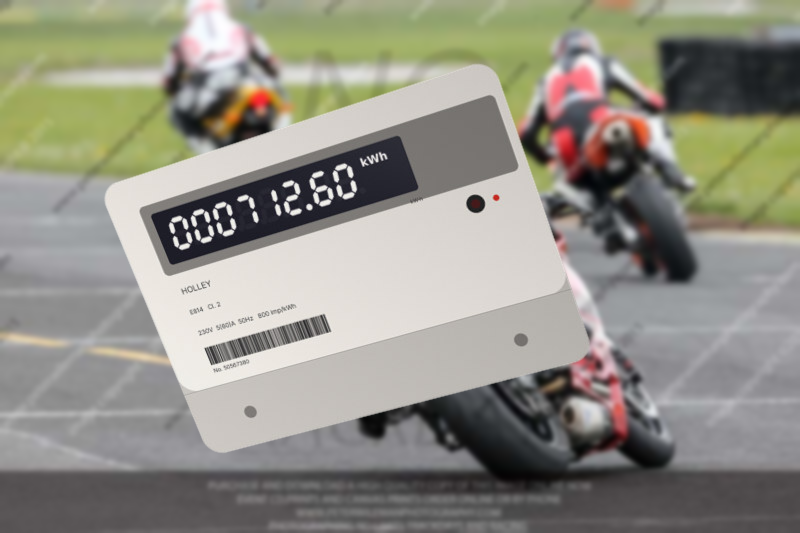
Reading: 712.60 kWh
